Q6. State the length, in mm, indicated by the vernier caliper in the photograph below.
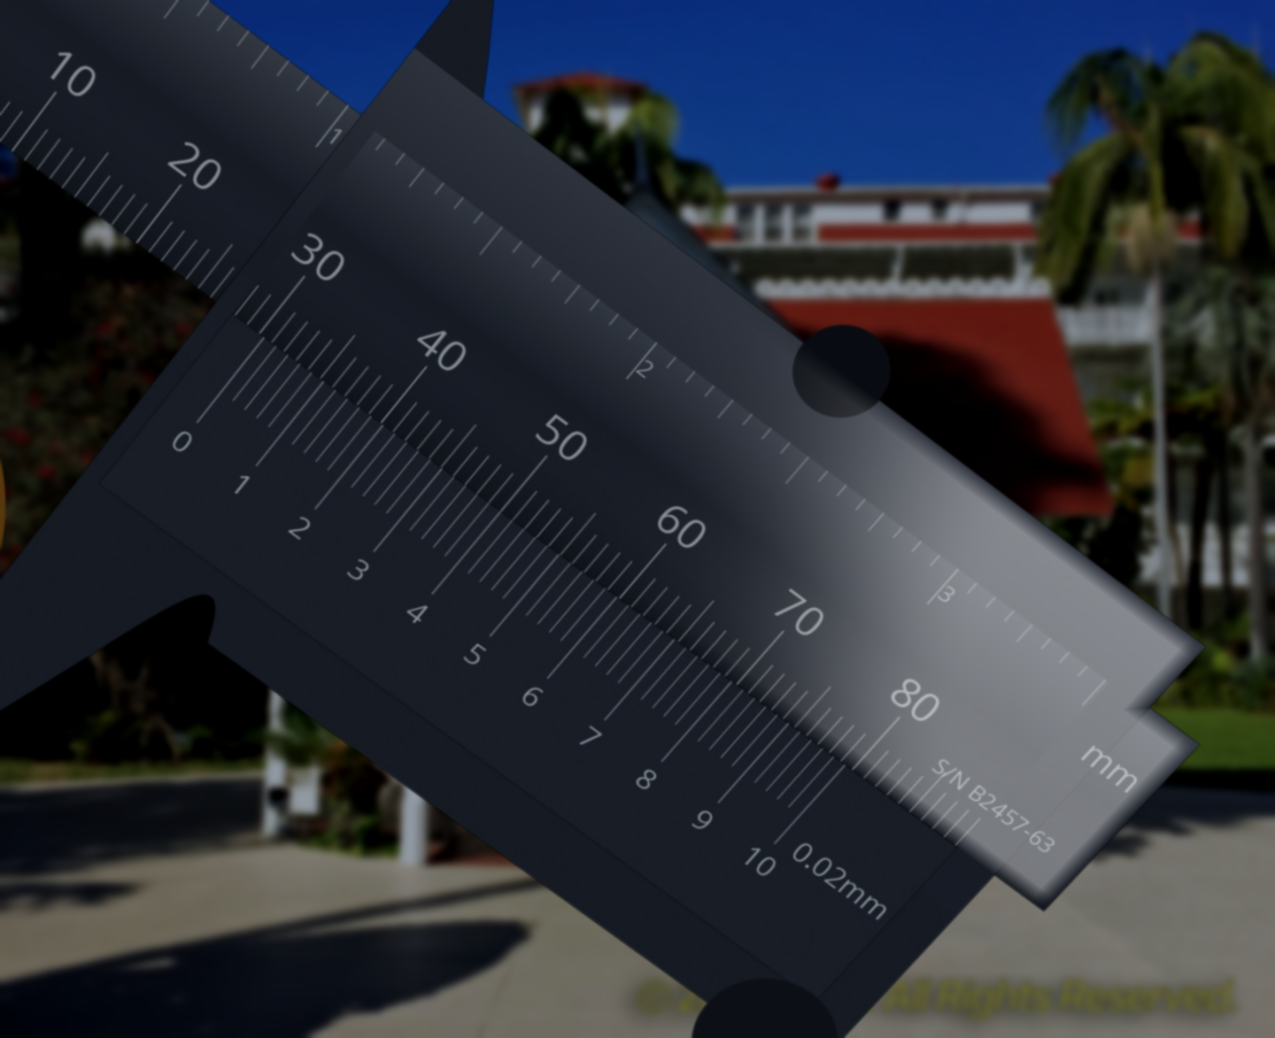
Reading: 30.4 mm
